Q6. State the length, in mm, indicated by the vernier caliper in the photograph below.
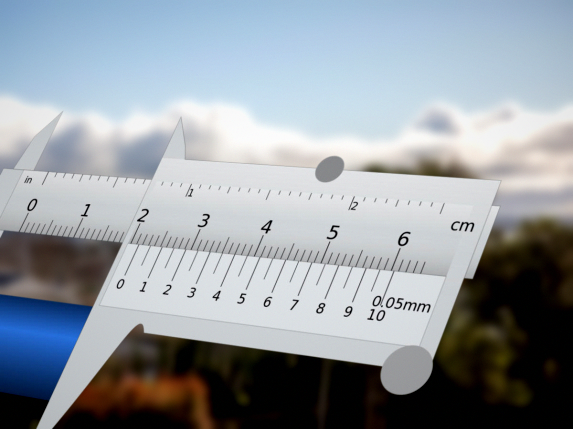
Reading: 21.4 mm
